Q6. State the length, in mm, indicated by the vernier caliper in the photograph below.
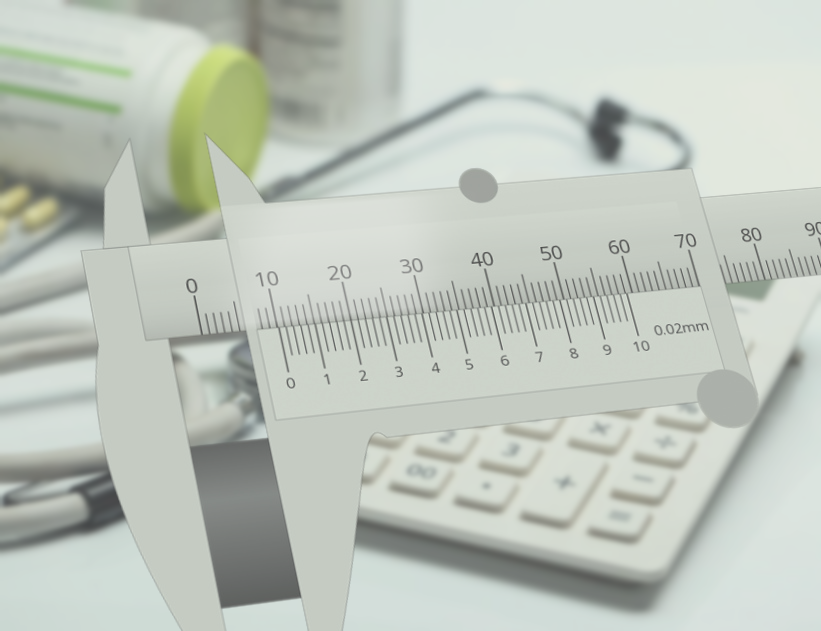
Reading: 10.2 mm
